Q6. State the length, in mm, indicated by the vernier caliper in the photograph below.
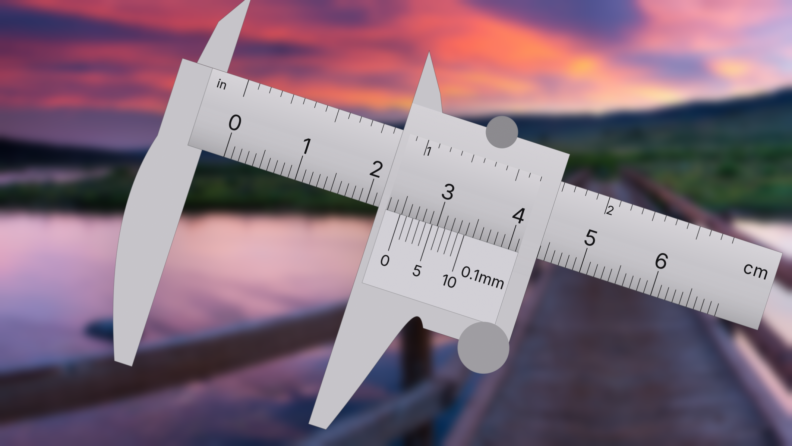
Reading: 24.8 mm
